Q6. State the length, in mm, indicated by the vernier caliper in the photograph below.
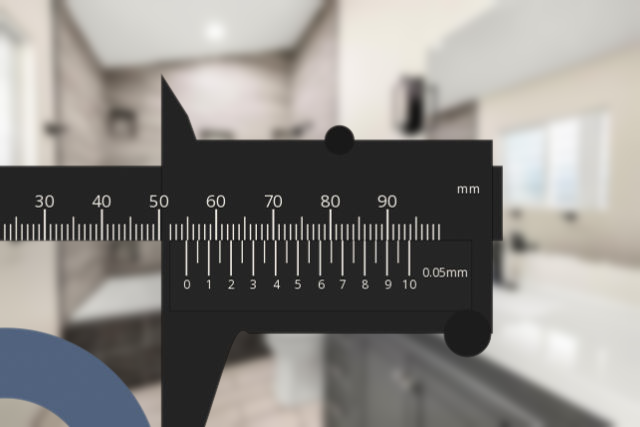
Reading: 54.8 mm
